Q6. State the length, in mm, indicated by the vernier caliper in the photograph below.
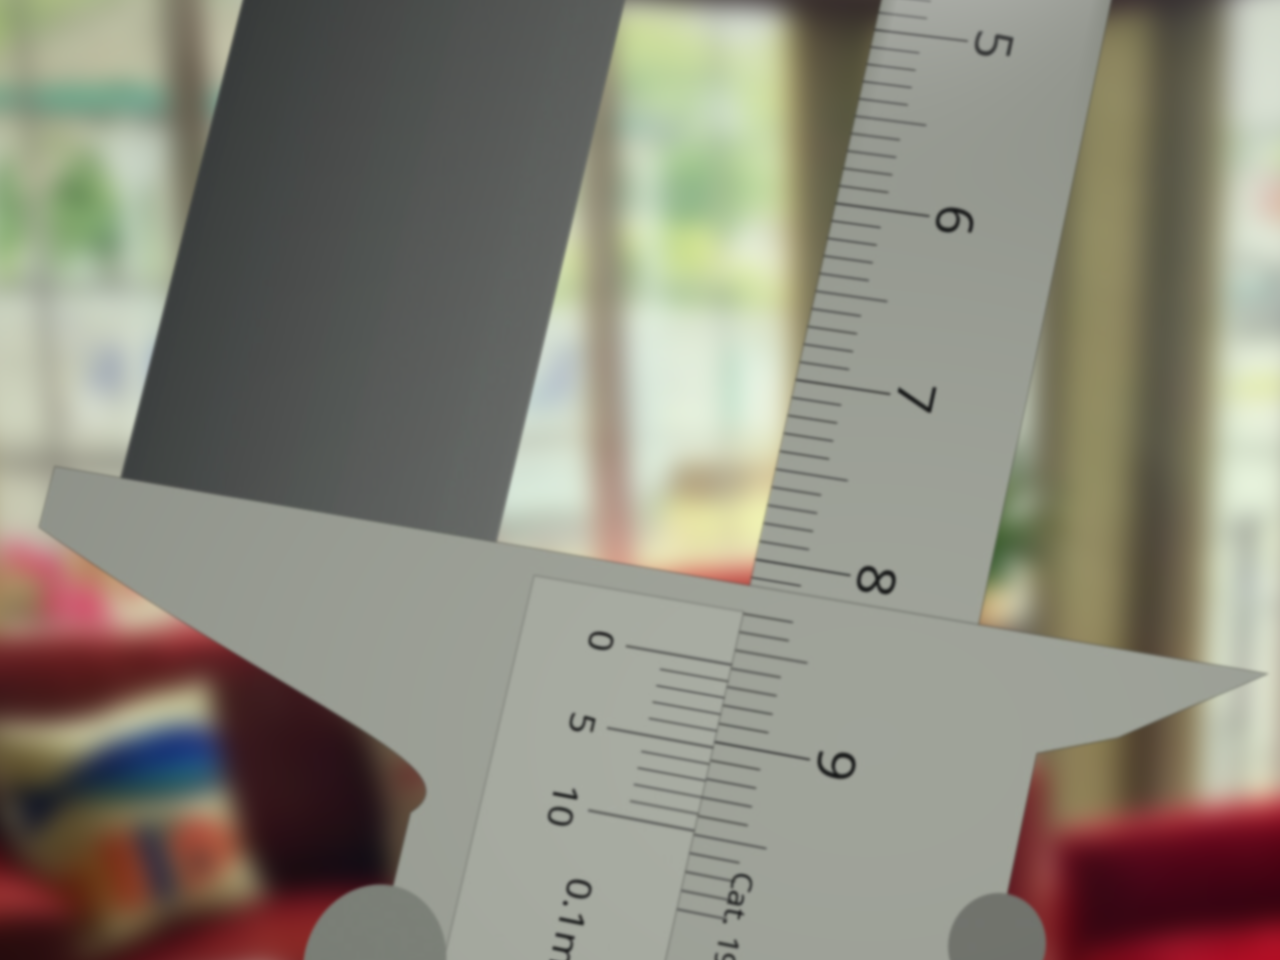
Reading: 85.8 mm
